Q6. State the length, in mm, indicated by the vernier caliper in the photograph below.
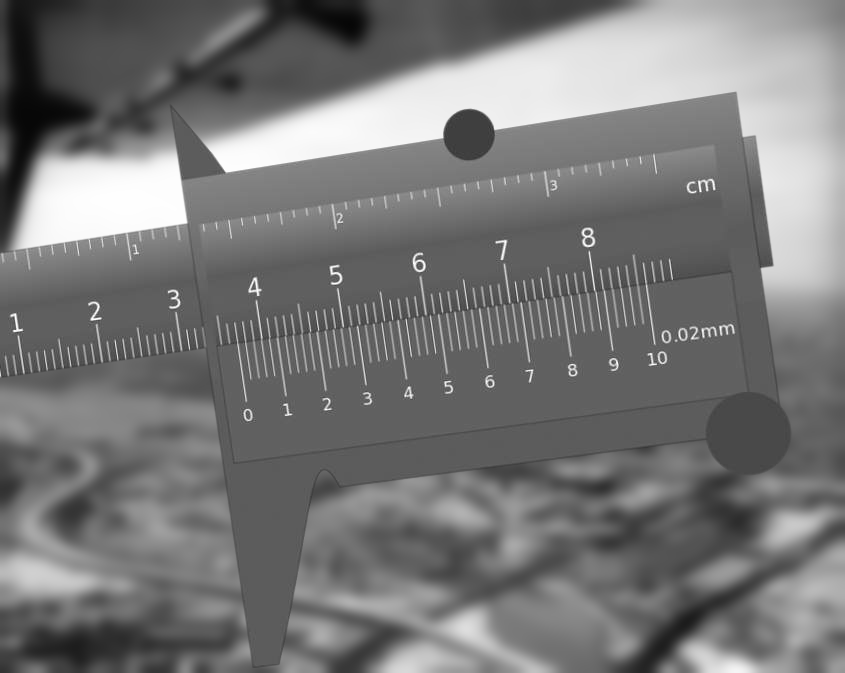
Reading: 37.0 mm
